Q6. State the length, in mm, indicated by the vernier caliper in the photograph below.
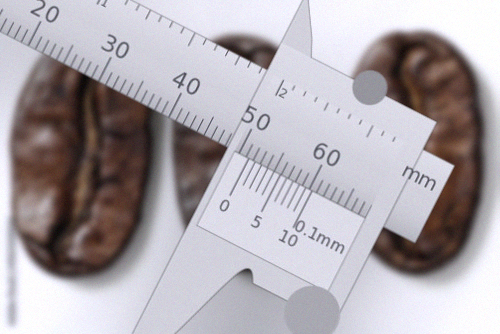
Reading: 51.4 mm
